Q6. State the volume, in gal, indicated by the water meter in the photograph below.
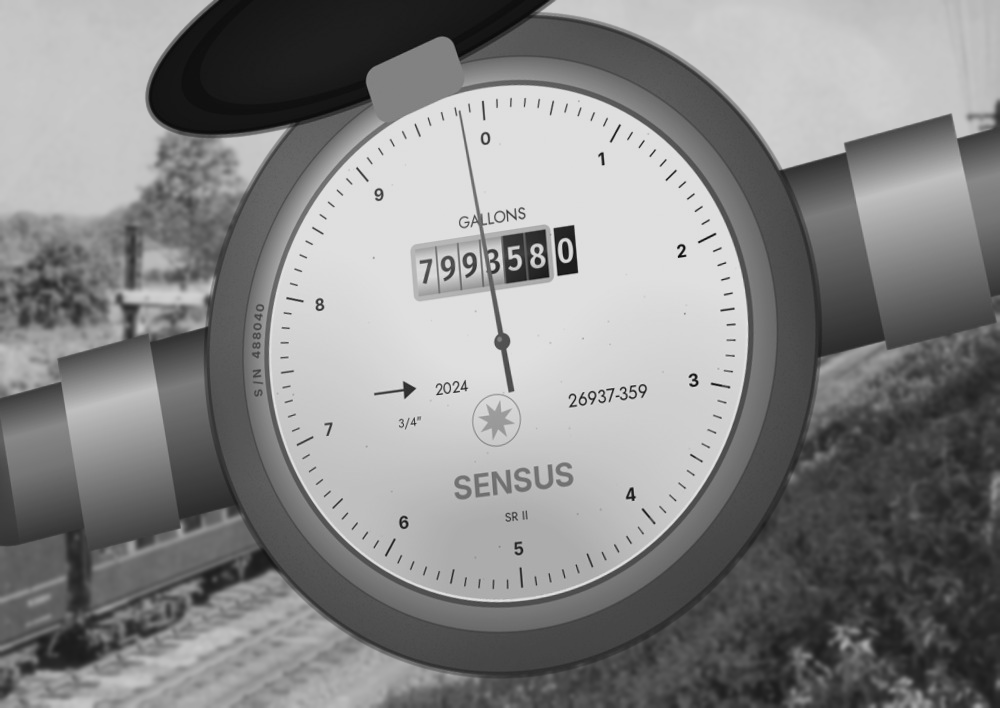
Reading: 7993579.8 gal
